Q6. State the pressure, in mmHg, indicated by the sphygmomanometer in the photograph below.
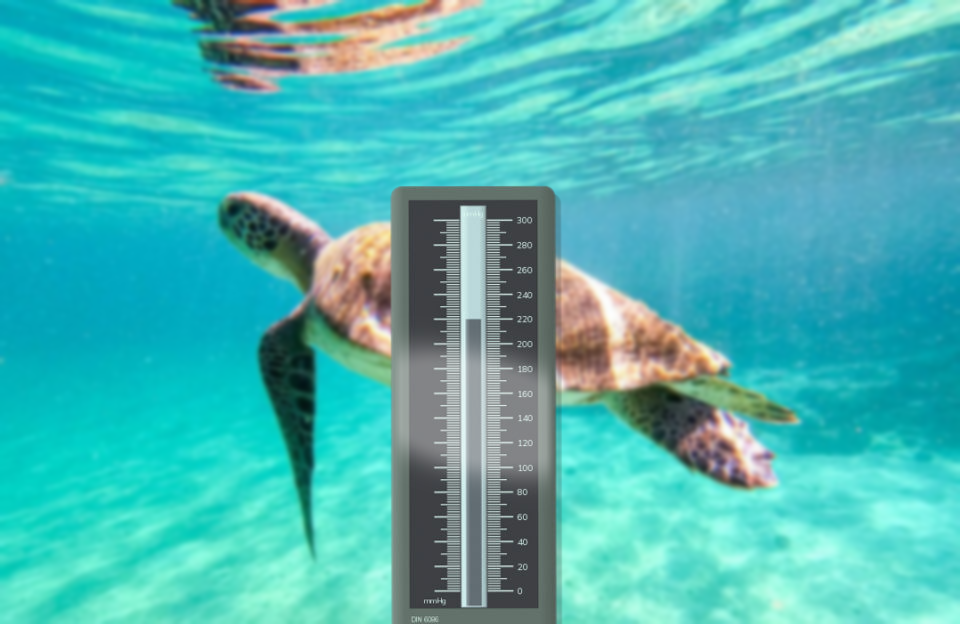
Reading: 220 mmHg
